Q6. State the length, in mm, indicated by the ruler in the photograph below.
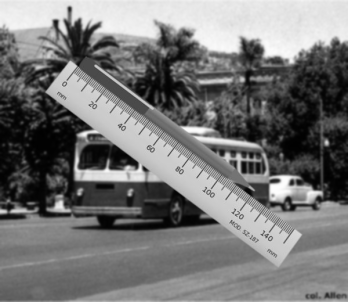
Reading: 120 mm
